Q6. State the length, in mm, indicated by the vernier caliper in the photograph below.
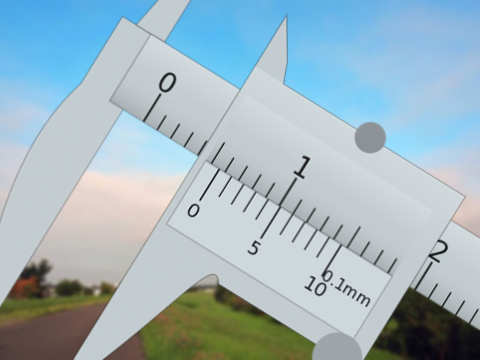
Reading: 5.6 mm
